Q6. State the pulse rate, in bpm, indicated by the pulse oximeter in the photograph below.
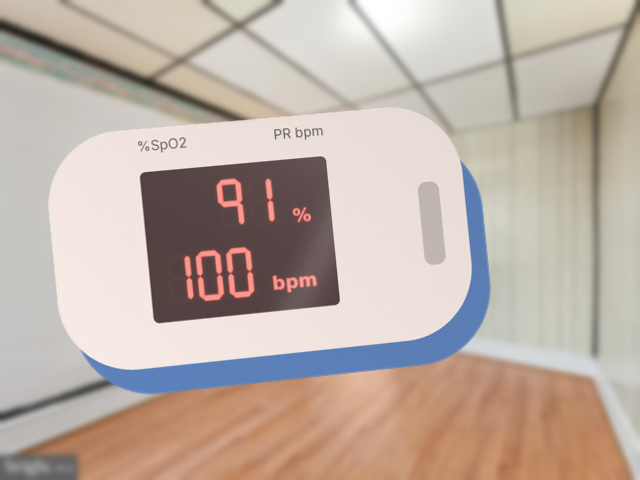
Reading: 100 bpm
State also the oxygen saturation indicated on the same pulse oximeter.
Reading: 91 %
